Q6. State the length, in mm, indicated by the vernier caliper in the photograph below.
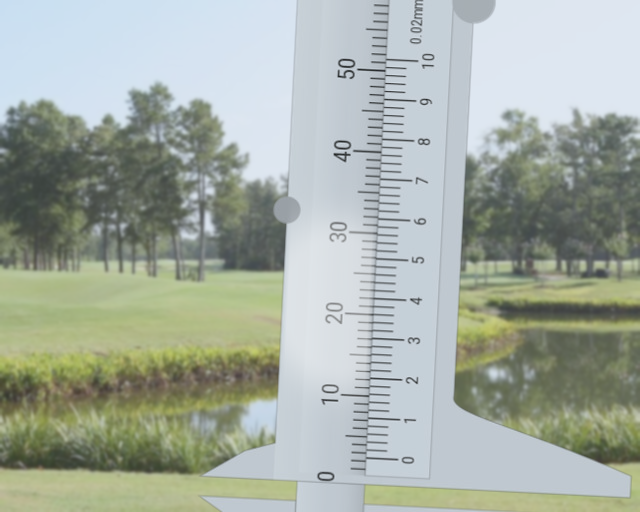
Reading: 2.4 mm
